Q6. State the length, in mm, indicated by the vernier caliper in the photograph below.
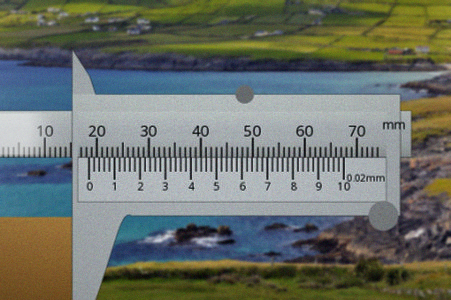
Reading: 18.5 mm
